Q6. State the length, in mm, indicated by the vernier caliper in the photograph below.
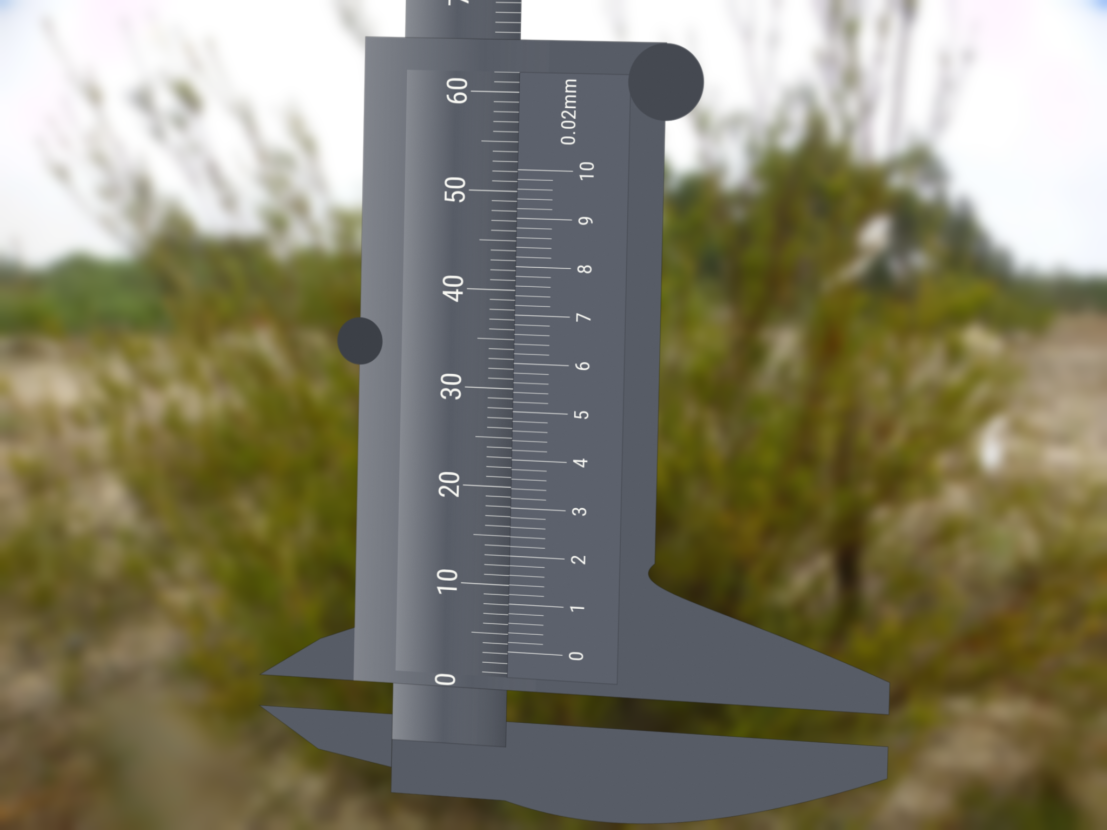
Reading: 3.2 mm
